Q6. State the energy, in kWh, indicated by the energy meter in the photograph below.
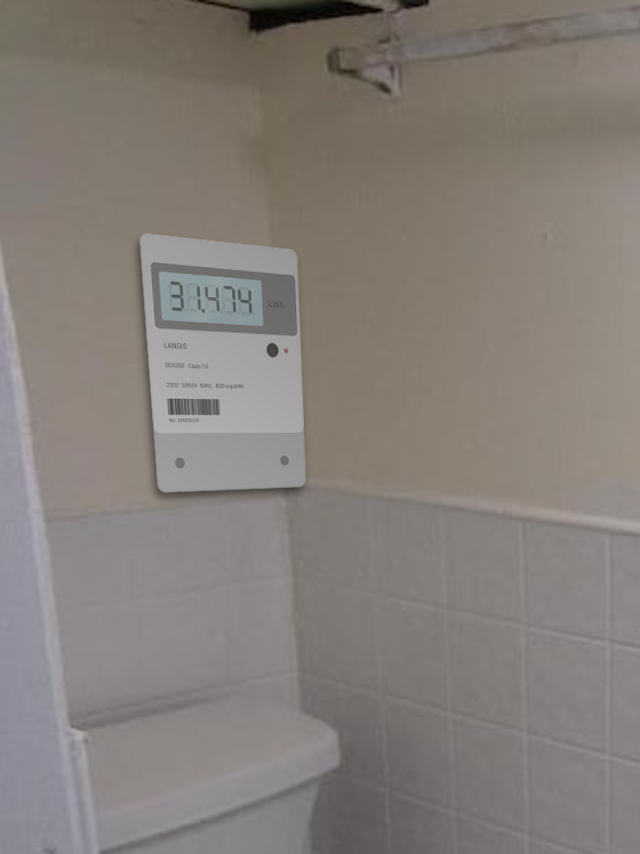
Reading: 31.474 kWh
